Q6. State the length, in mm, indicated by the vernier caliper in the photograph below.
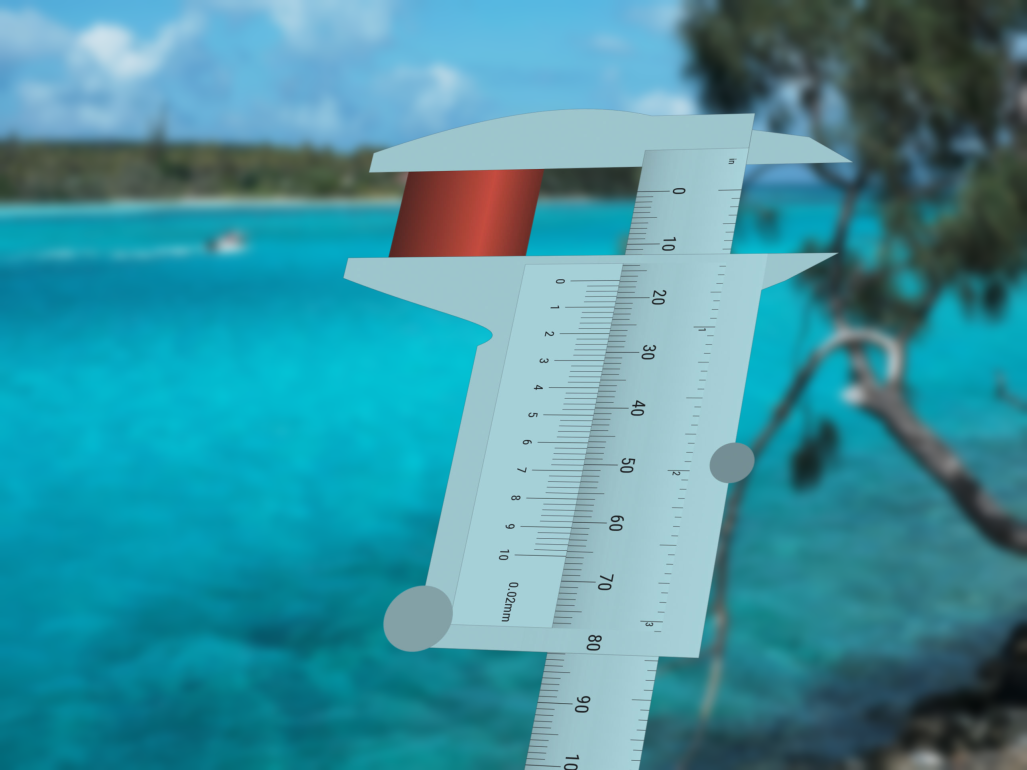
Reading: 16.8 mm
